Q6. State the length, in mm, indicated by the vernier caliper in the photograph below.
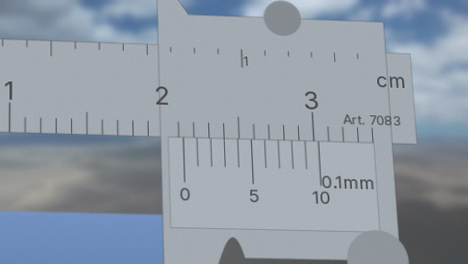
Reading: 21.3 mm
